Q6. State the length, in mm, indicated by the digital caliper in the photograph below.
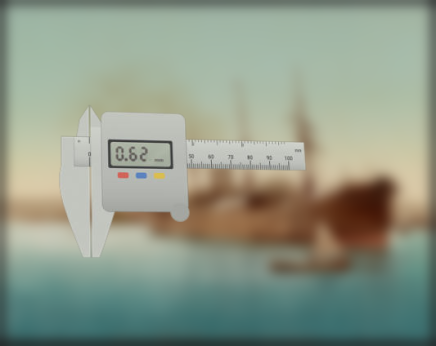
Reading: 0.62 mm
